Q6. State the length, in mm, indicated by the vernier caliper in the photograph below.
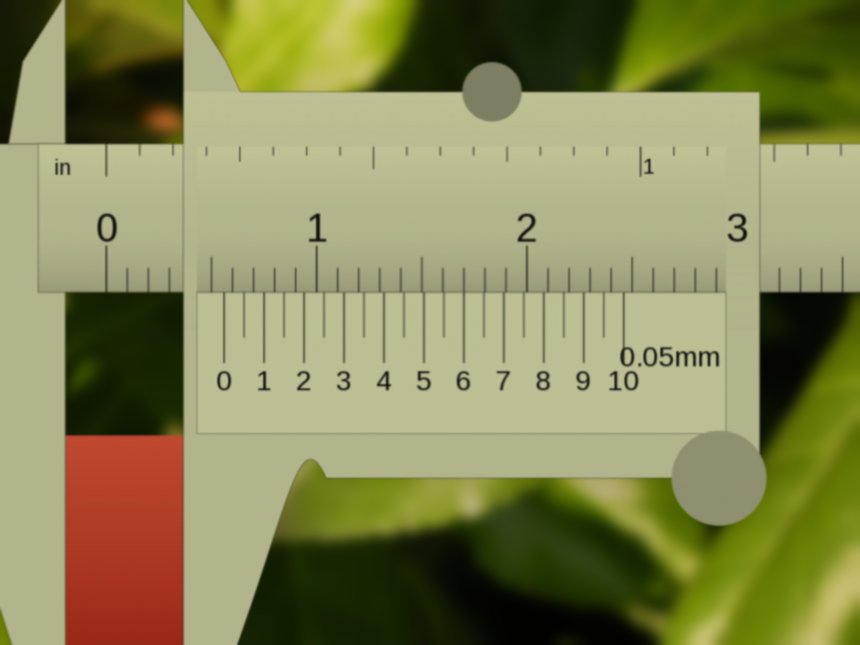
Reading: 5.6 mm
